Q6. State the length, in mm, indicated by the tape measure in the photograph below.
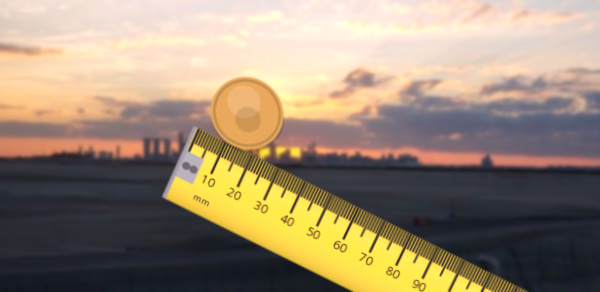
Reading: 25 mm
